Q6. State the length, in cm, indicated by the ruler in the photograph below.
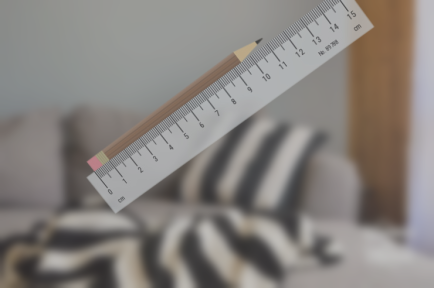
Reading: 11 cm
